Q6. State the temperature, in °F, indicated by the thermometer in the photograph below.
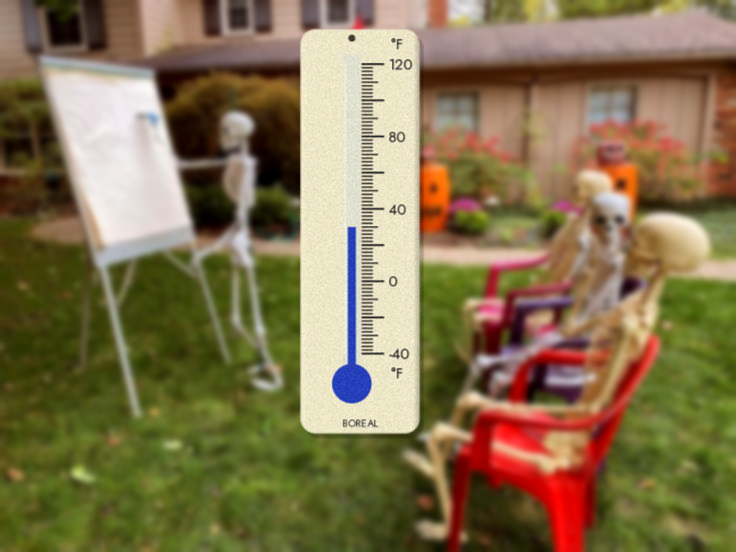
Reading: 30 °F
